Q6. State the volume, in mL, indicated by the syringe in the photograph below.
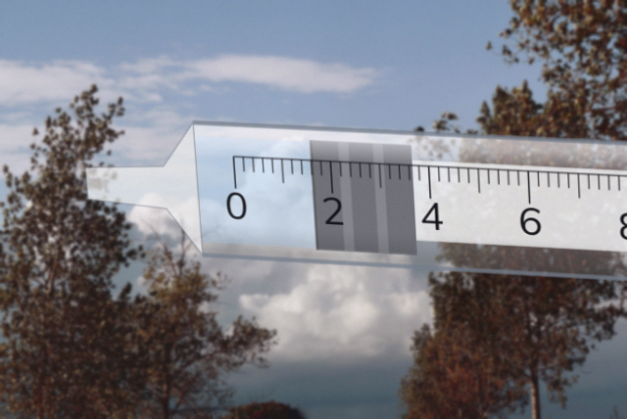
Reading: 1.6 mL
